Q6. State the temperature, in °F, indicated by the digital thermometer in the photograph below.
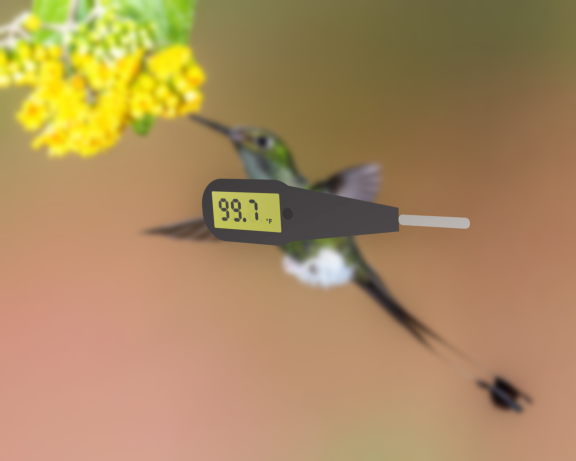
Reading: 99.7 °F
